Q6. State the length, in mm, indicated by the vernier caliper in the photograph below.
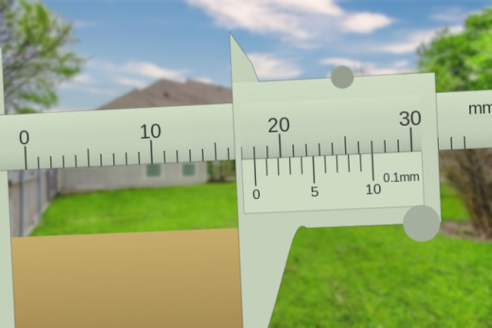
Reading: 18.0 mm
